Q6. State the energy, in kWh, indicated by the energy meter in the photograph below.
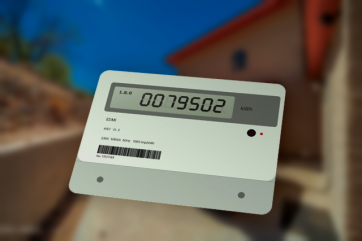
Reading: 79502 kWh
